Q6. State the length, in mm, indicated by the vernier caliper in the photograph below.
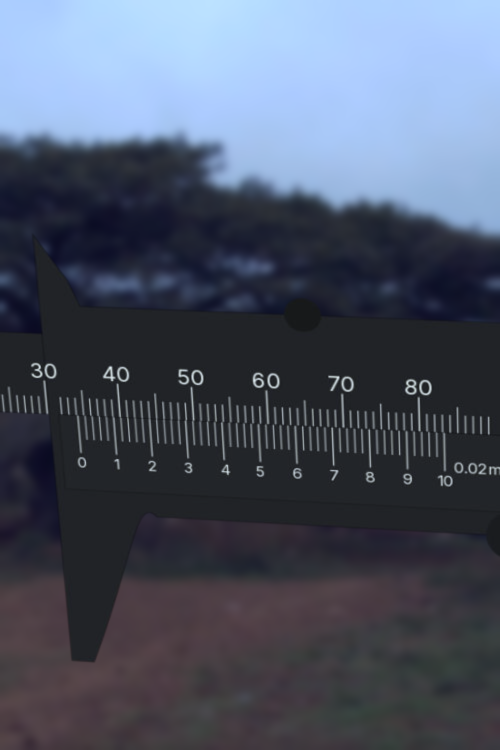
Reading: 34.2 mm
